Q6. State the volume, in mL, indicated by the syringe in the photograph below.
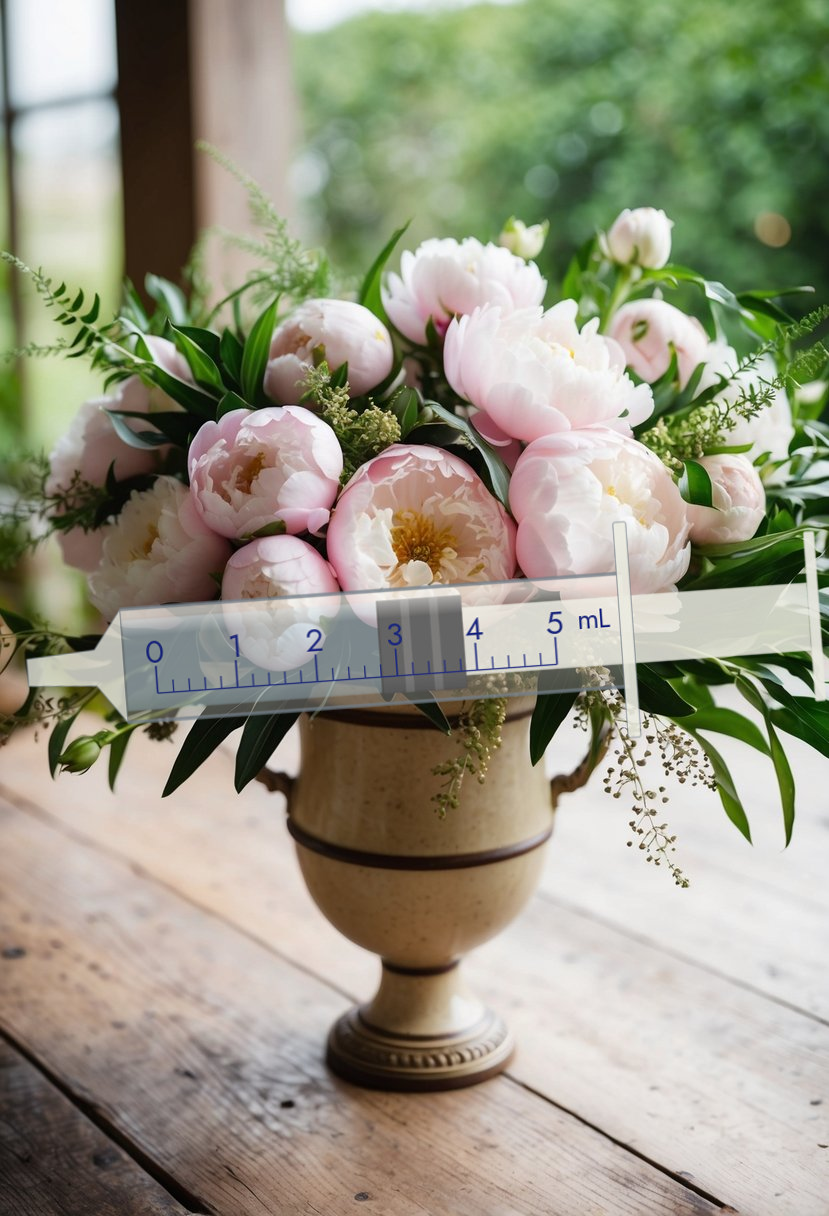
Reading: 2.8 mL
